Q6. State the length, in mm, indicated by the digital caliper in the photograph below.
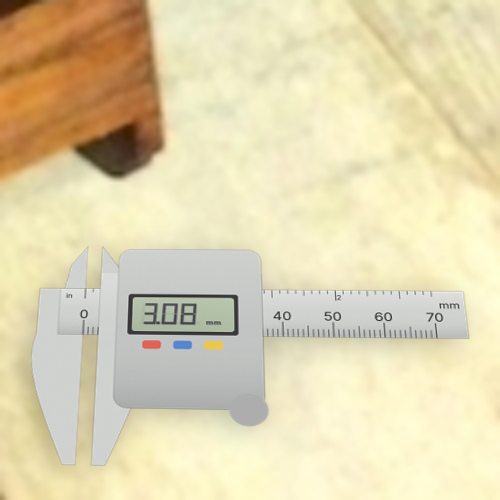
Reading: 3.08 mm
